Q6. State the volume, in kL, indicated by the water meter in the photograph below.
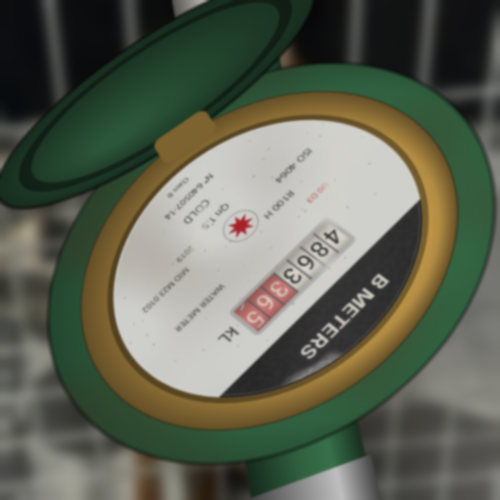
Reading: 4863.365 kL
